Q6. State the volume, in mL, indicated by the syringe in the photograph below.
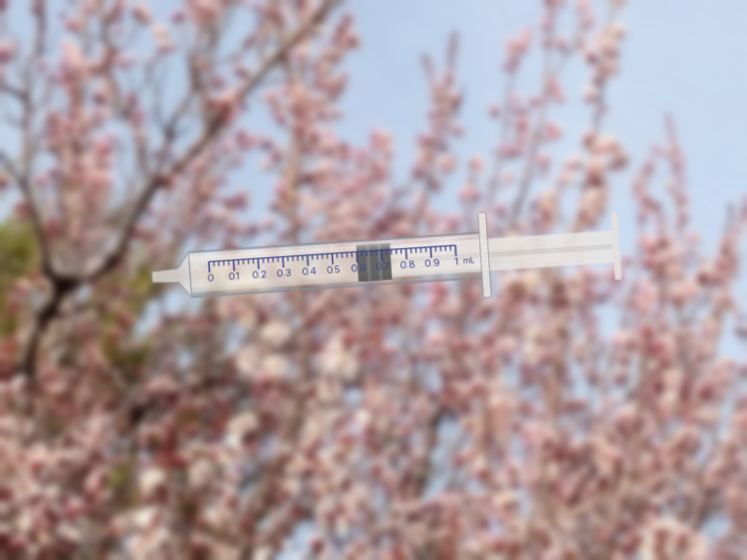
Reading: 0.6 mL
